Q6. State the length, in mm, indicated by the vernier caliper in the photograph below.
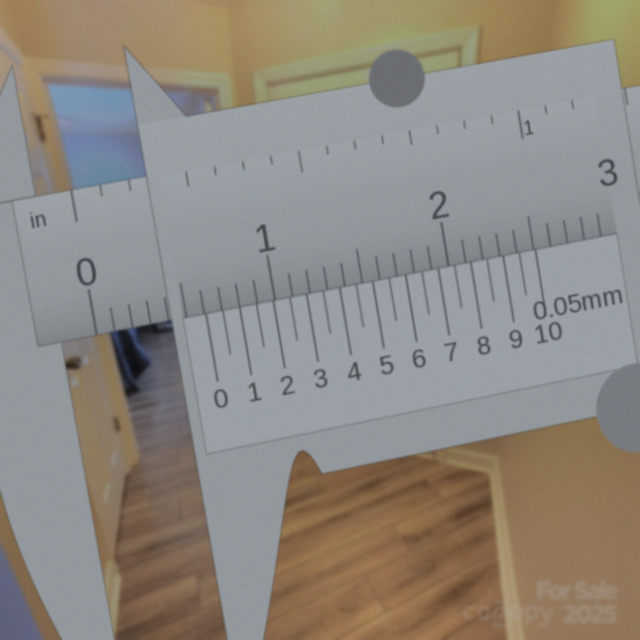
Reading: 6.1 mm
